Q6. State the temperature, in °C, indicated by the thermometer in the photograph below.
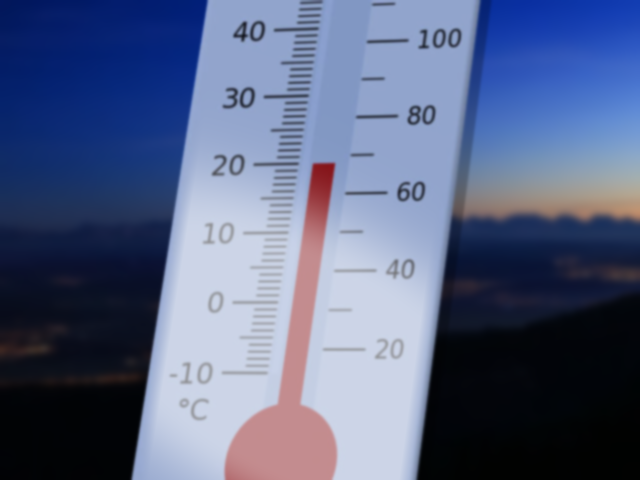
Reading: 20 °C
